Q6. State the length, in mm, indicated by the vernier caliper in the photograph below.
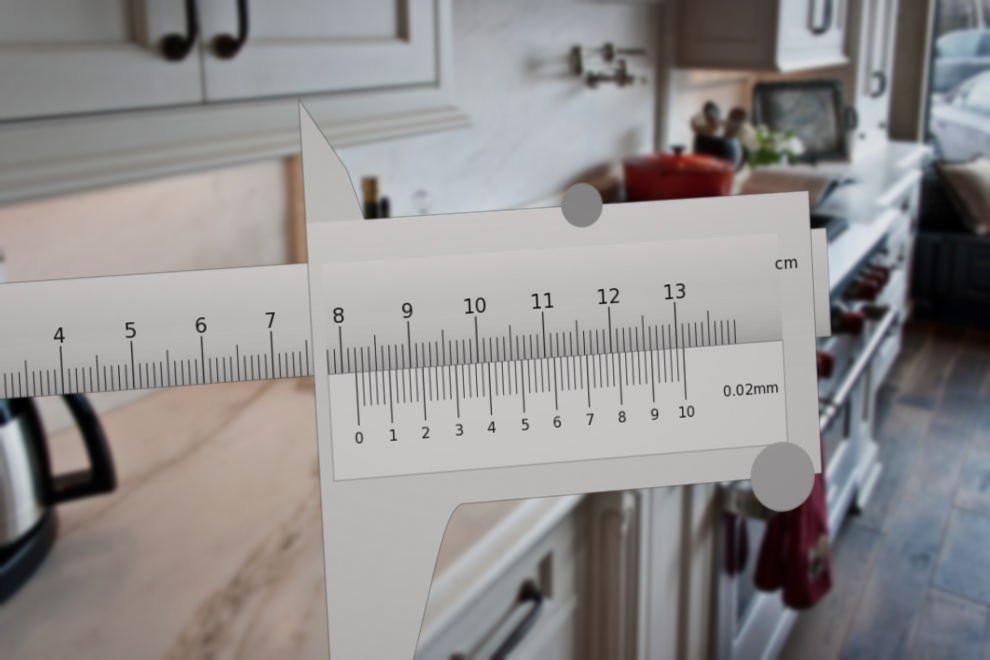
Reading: 82.0 mm
